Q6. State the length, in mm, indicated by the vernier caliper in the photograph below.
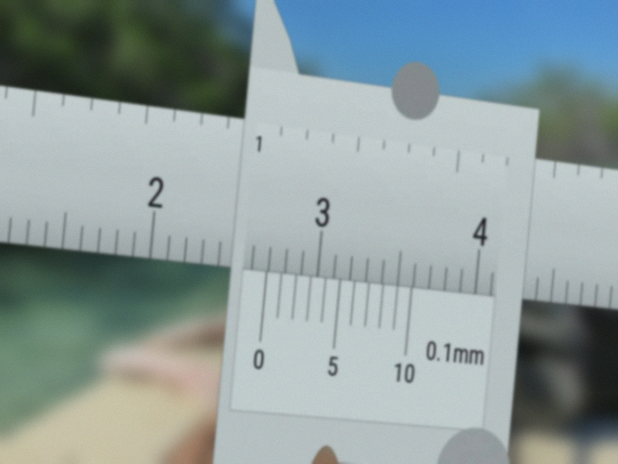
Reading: 26.9 mm
